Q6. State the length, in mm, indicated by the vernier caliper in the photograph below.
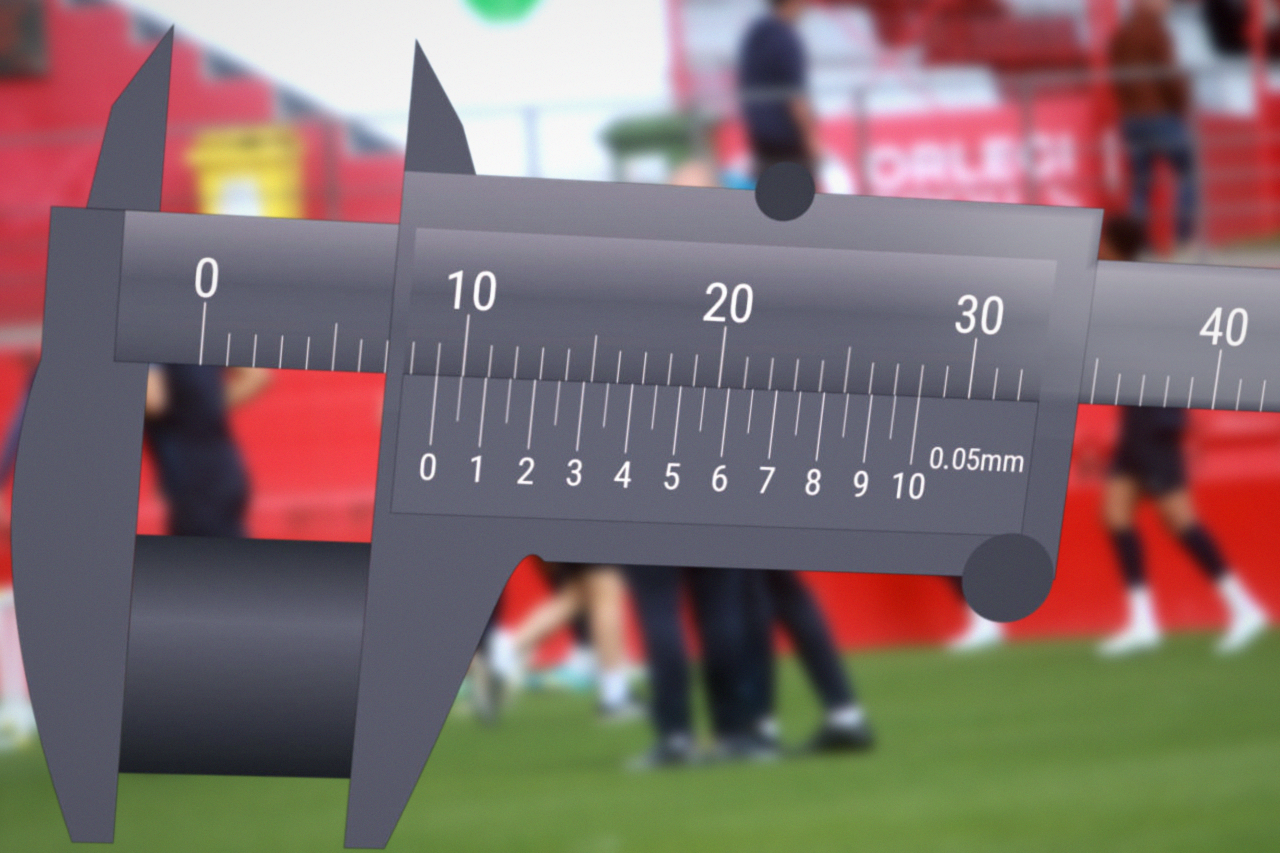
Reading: 9.0 mm
